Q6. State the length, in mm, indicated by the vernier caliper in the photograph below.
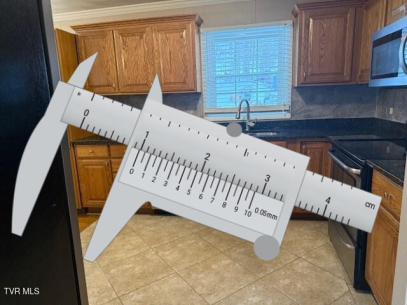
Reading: 9.8 mm
